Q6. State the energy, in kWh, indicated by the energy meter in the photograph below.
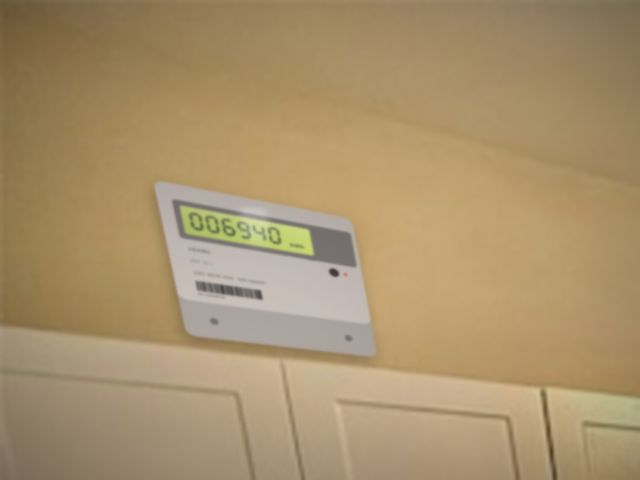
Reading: 6940 kWh
